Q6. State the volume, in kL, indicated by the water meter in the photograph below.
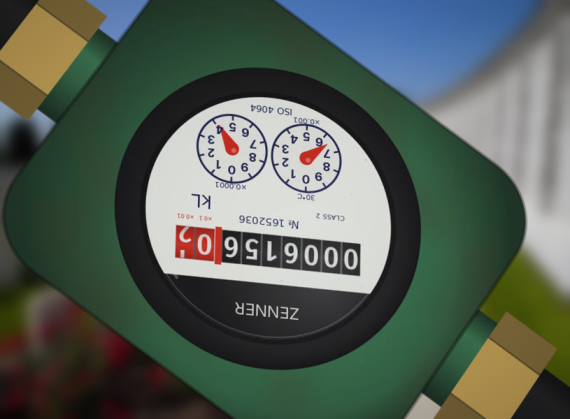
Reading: 6156.0164 kL
